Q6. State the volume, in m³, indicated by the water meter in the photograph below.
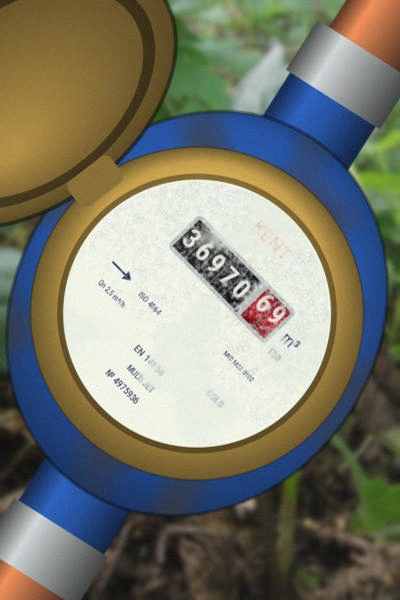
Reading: 36970.69 m³
